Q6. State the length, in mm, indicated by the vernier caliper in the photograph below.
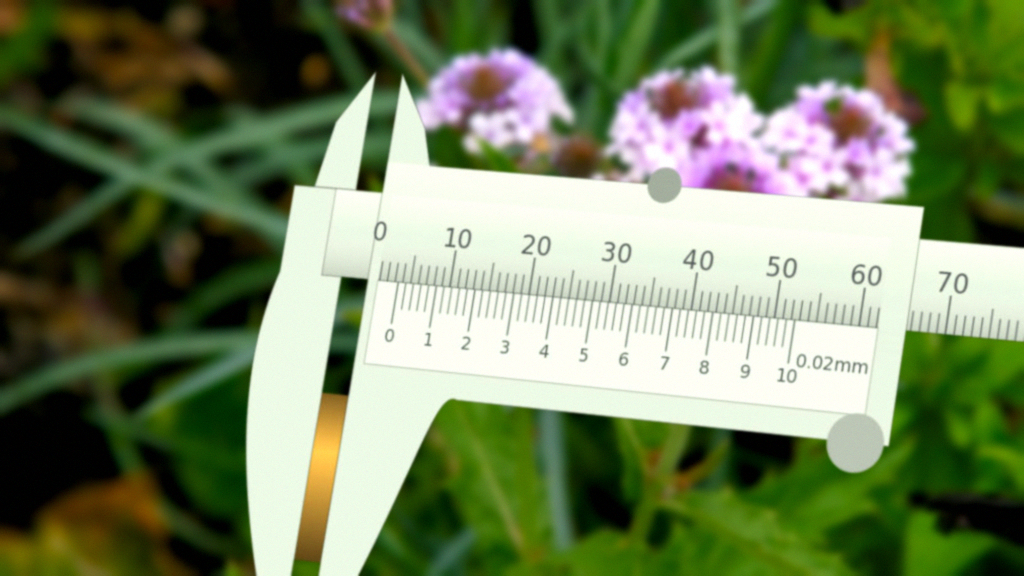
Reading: 3.4 mm
